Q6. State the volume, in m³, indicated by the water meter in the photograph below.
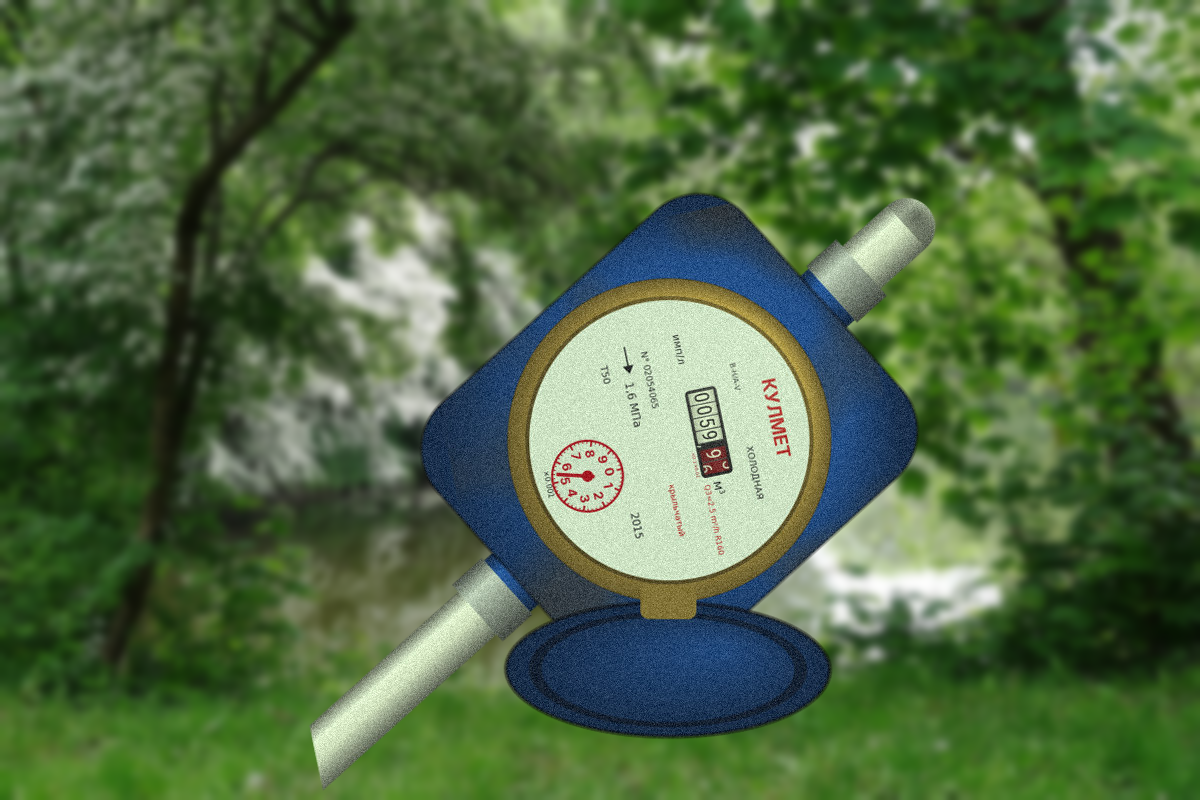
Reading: 59.955 m³
